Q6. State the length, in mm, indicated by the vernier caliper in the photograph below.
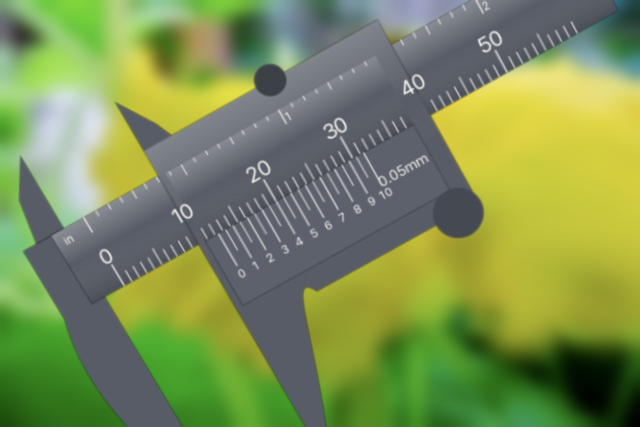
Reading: 12.4 mm
